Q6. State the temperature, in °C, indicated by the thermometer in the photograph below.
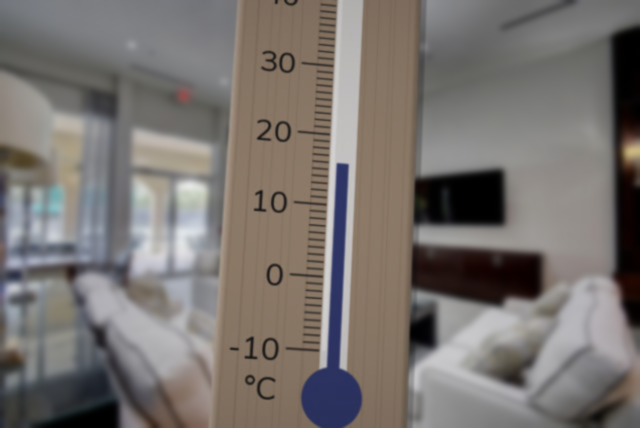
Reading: 16 °C
